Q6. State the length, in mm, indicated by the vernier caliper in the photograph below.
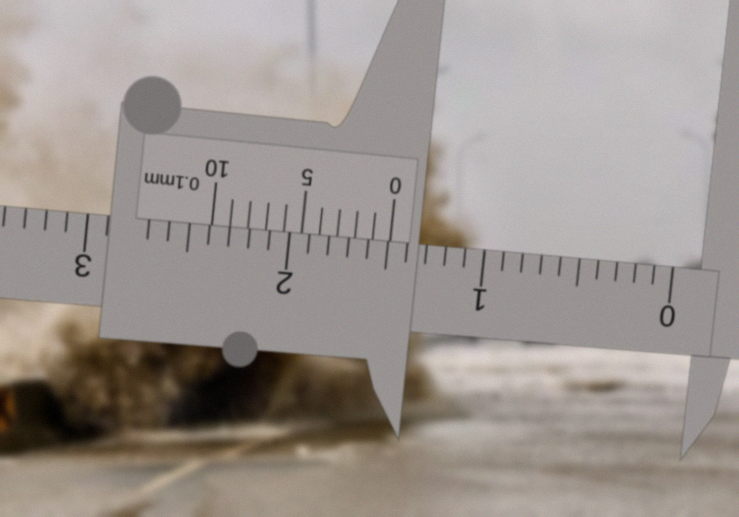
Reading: 14.9 mm
